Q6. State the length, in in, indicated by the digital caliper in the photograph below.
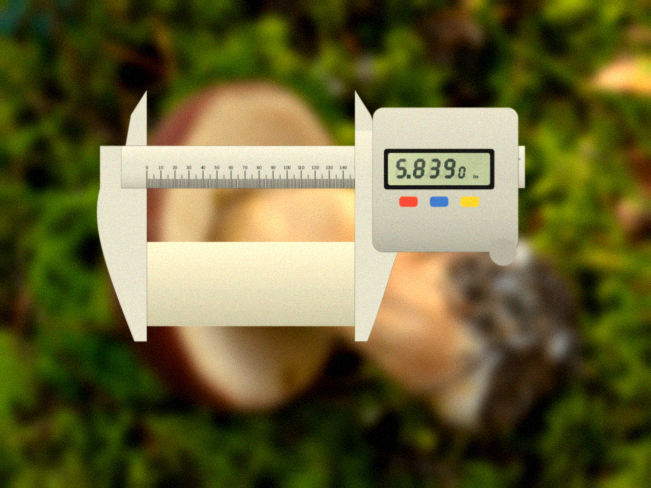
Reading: 5.8390 in
